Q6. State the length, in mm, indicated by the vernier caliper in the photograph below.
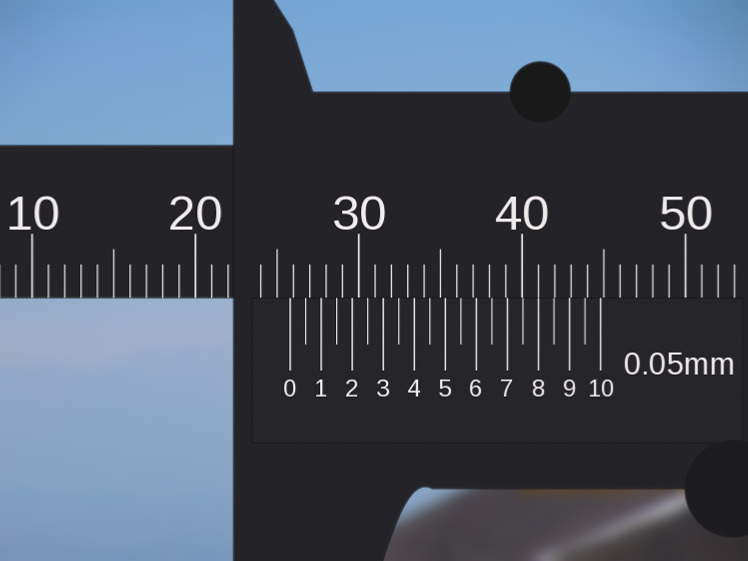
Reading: 25.8 mm
